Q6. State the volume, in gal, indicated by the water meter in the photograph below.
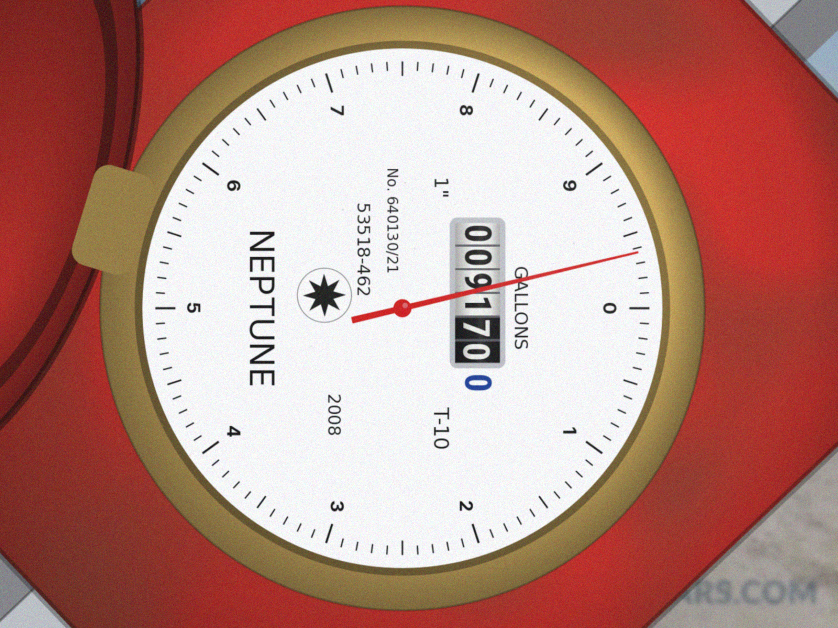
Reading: 91699.6 gal
